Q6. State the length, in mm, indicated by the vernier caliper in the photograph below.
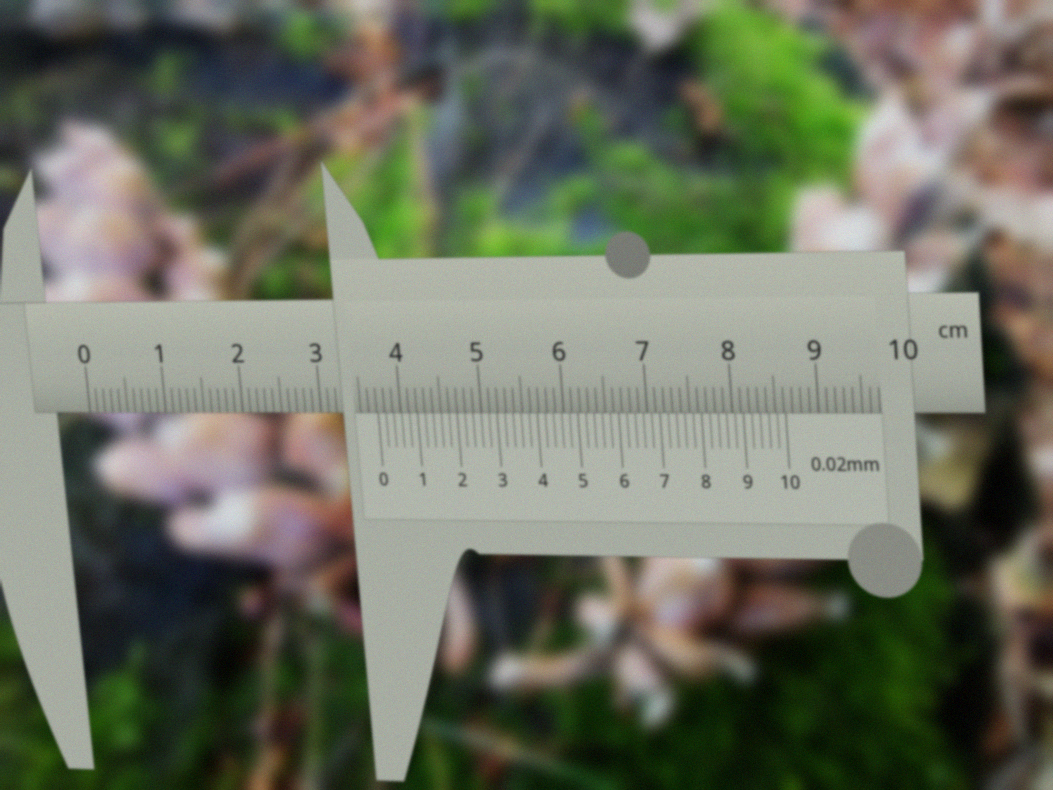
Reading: 37.2 mm
